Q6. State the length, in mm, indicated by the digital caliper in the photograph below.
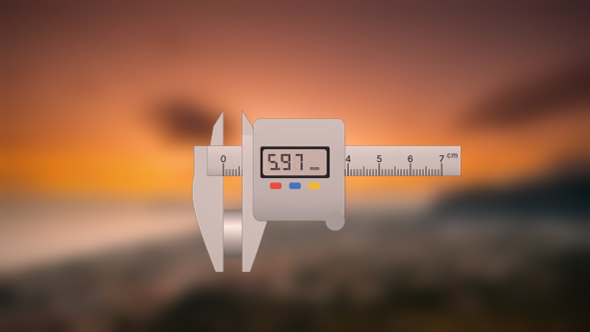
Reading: 5.97 mm
